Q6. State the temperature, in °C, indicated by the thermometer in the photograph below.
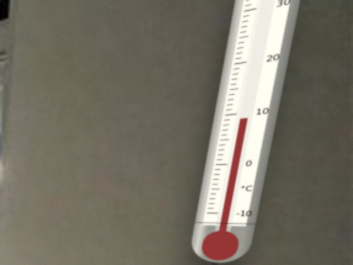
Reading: 9 °C
